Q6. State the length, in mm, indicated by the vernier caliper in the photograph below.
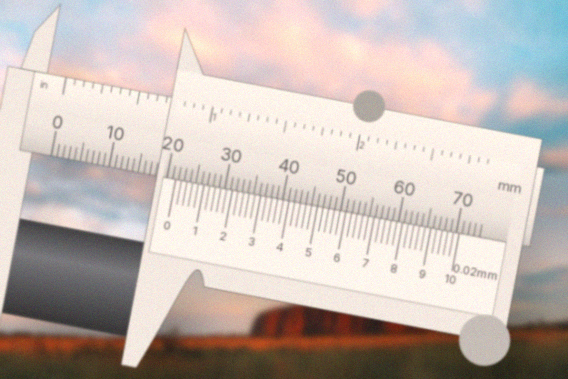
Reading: 21.5 mm
